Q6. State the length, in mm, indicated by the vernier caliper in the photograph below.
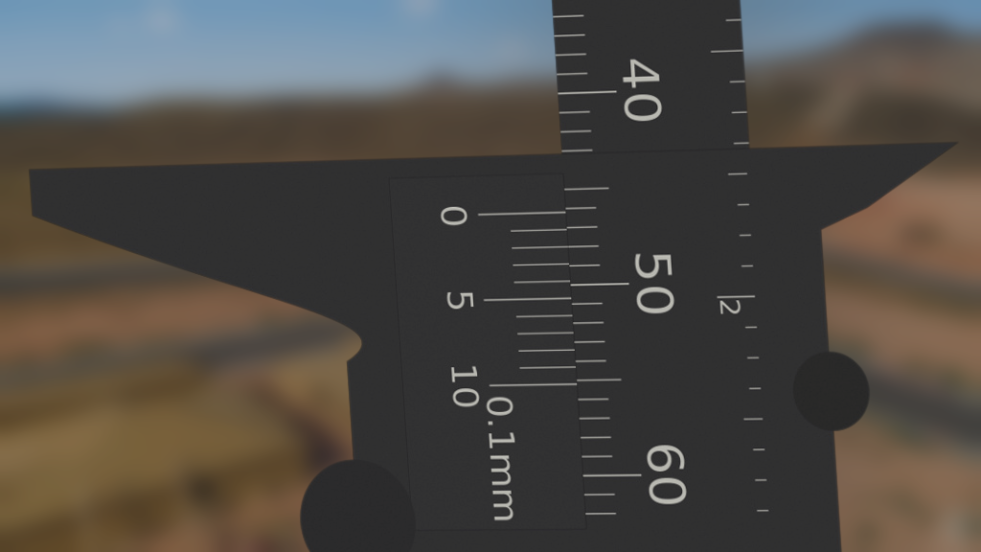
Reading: 46.2 mm
